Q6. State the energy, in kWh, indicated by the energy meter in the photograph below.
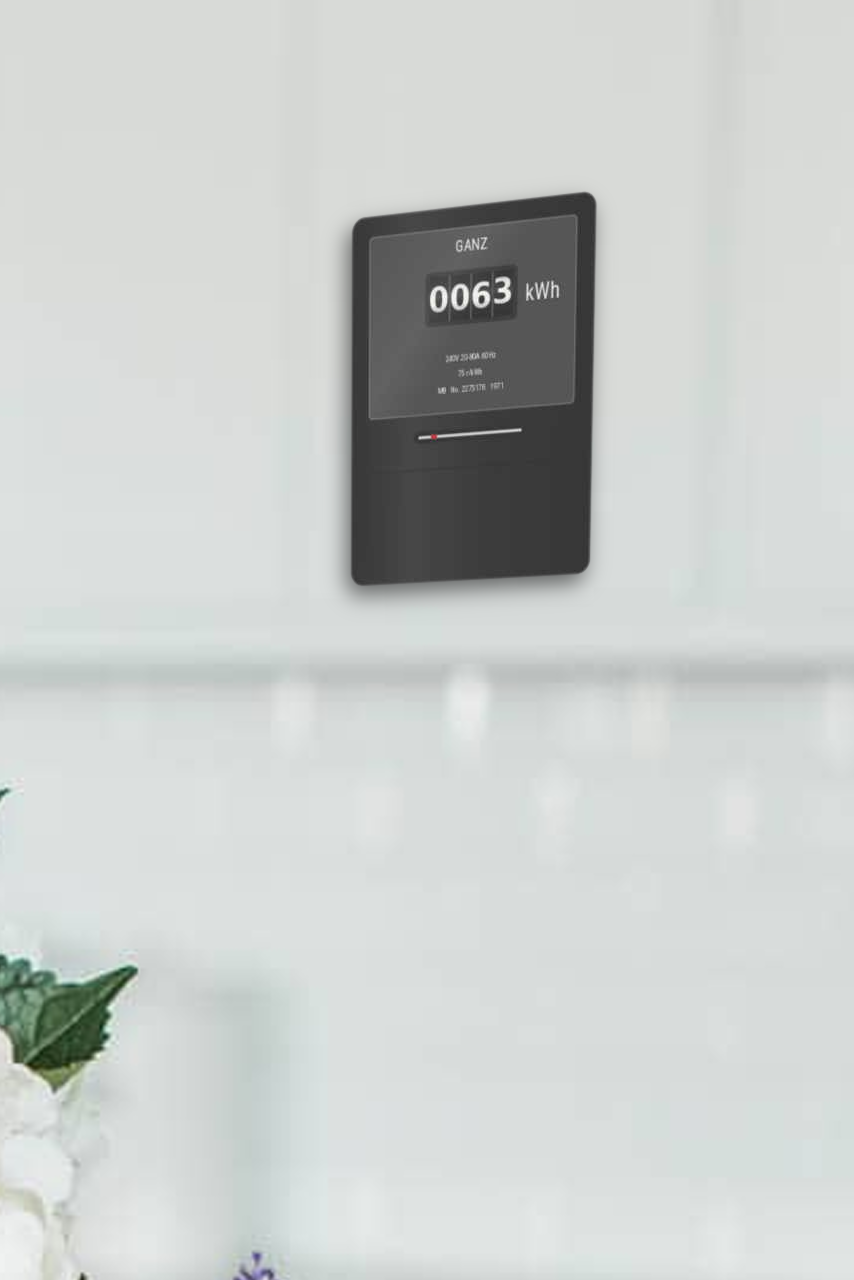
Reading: 63 kWh
